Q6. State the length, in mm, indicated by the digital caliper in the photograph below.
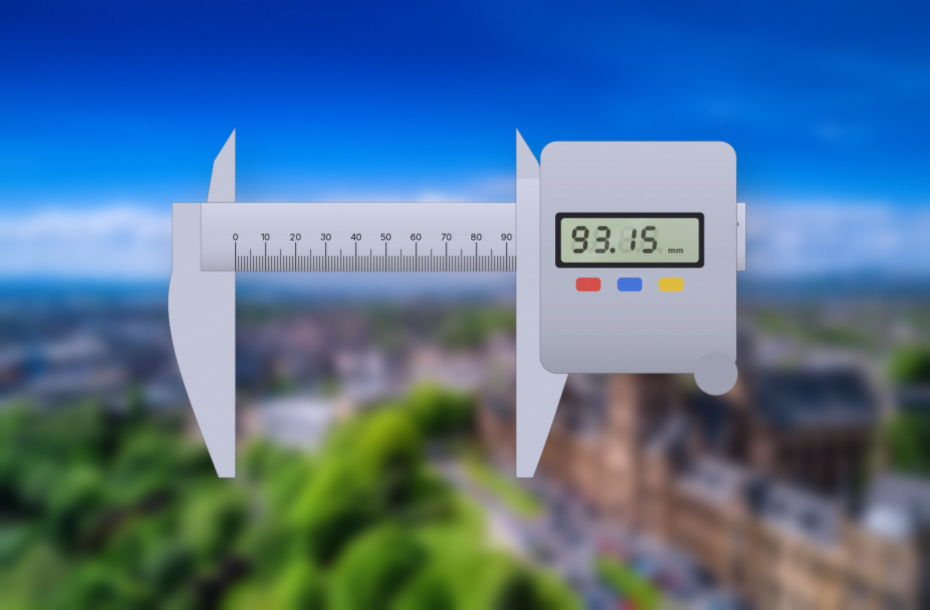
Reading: 93.15 mm
